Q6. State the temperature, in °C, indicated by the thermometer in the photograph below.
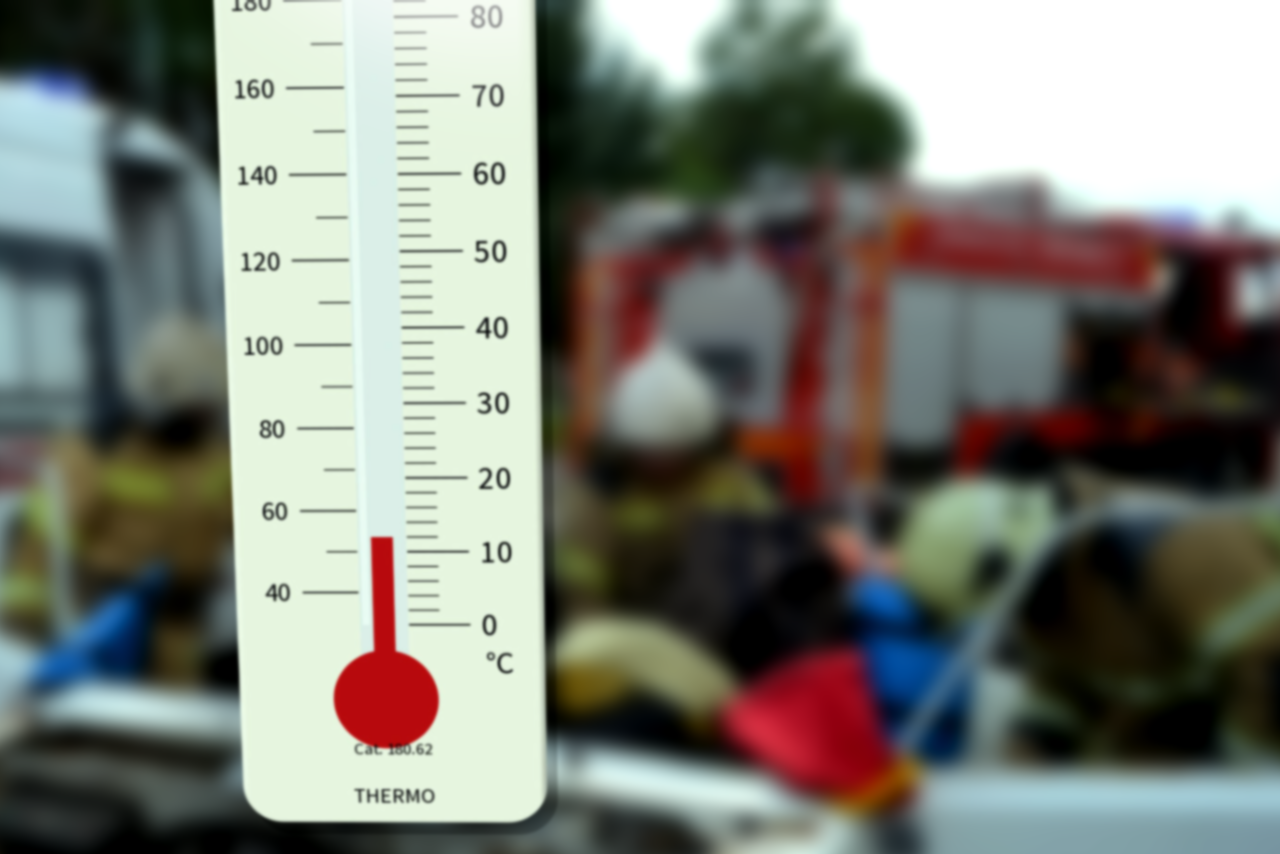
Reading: 12 °C
